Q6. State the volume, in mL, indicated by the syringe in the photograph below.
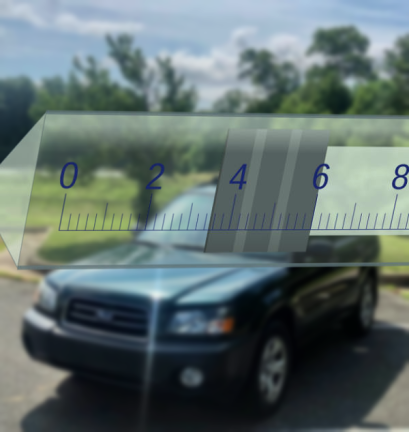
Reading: 3.5 mL
